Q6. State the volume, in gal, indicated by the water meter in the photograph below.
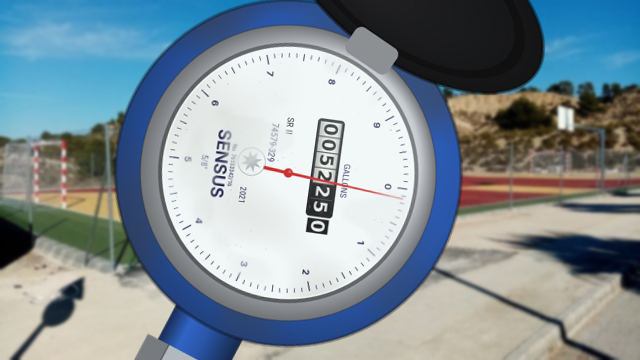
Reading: 52250.1 gal
